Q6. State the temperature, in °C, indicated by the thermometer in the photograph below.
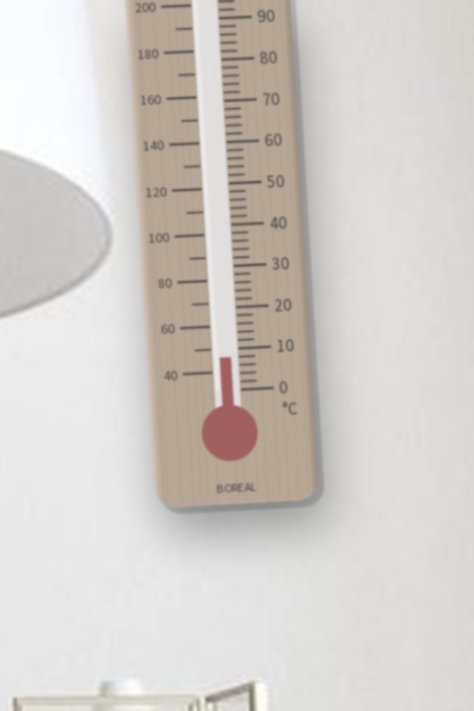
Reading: 8 °C
